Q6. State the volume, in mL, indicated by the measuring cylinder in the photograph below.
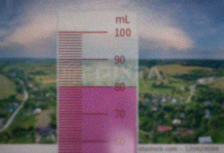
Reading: 80 mL
